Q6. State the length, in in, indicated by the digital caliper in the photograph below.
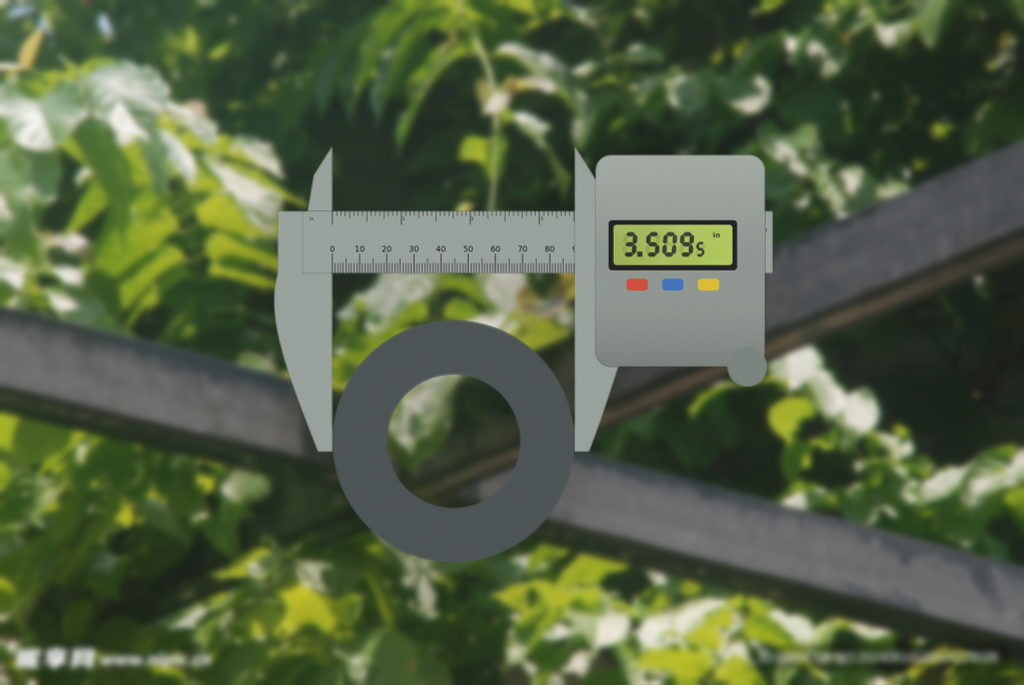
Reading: 3.5095 in
